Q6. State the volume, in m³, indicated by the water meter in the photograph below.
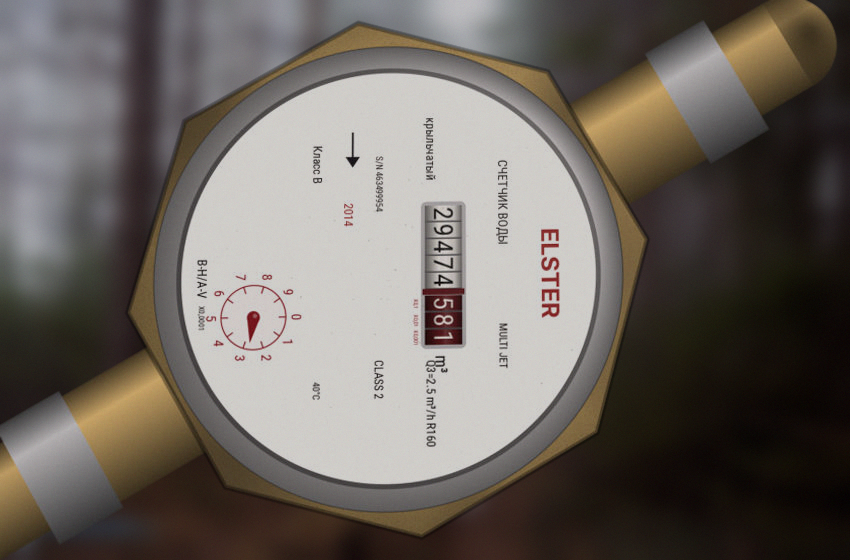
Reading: 29474.5812 m³
